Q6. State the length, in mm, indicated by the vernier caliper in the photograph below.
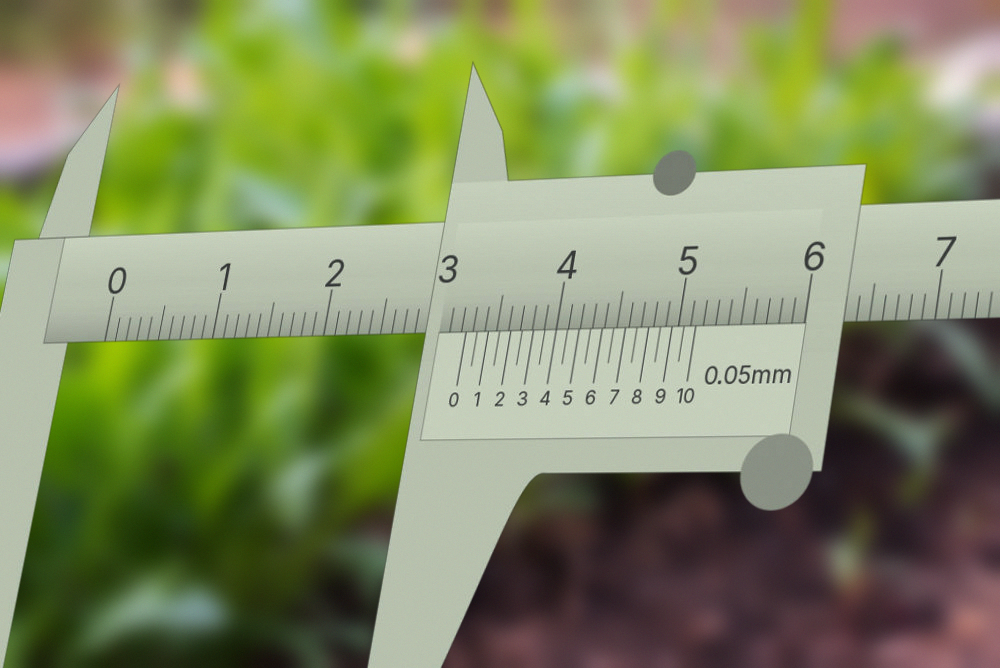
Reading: 32.4 mm
